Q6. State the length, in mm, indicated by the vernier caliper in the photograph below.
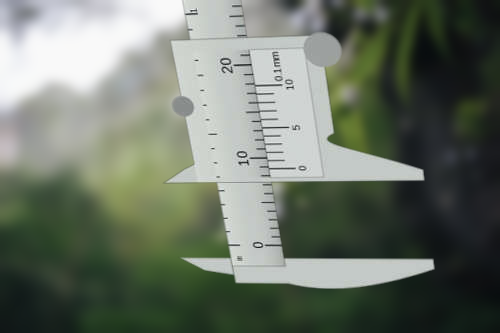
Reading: 8.8 mm
